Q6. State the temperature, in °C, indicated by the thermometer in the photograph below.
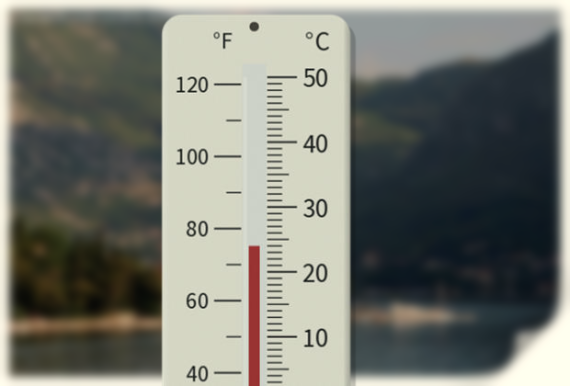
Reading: 24 °C
